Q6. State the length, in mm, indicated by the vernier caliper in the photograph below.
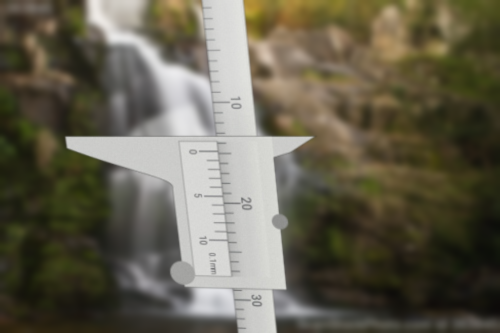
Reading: 14.8 mm
